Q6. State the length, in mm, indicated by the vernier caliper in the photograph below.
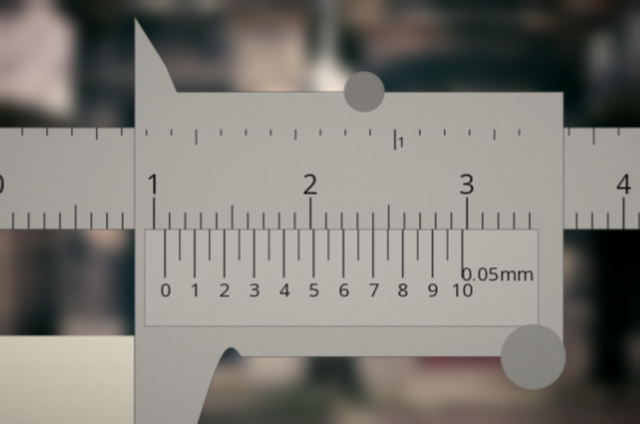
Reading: 10.7 mm
